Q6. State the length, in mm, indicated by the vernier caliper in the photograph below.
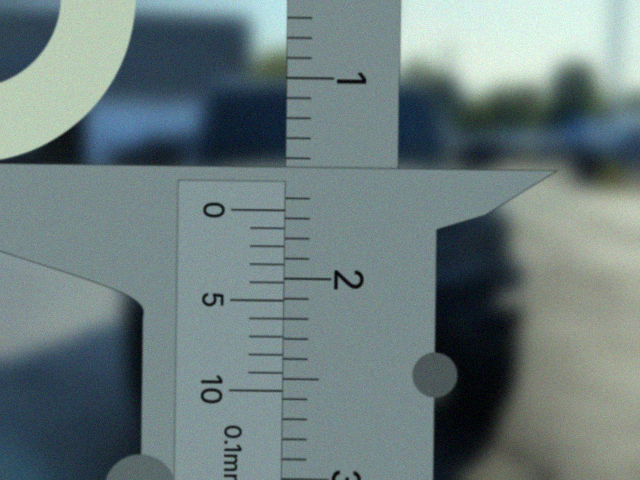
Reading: 16.6 mm
